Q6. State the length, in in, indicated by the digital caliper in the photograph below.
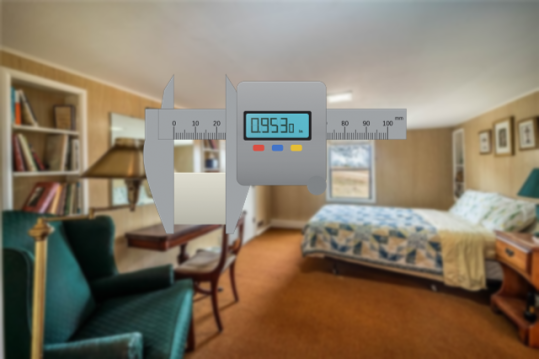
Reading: 0.9530 in
